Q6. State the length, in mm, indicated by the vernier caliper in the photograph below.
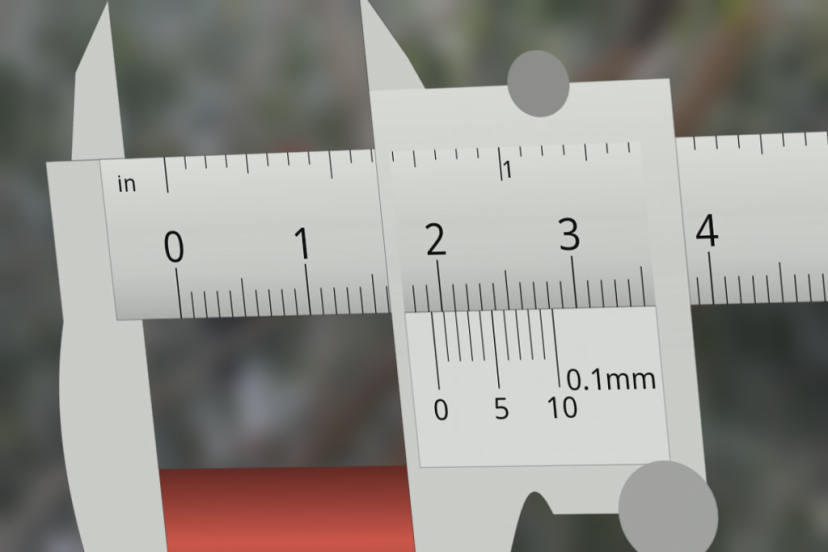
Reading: 19.2 mm
